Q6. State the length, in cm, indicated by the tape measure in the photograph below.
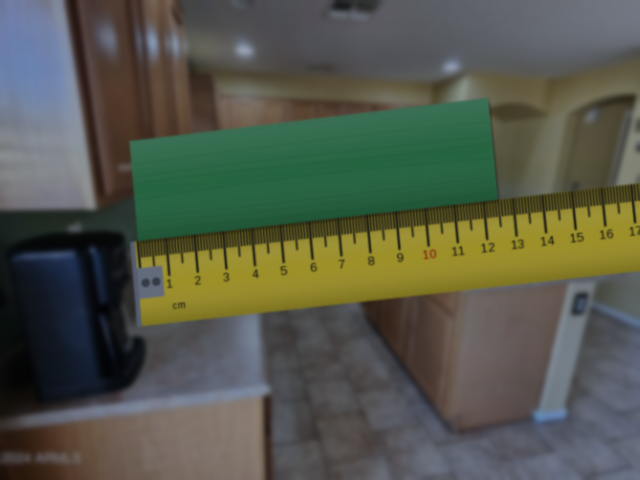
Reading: 12.5 cm
